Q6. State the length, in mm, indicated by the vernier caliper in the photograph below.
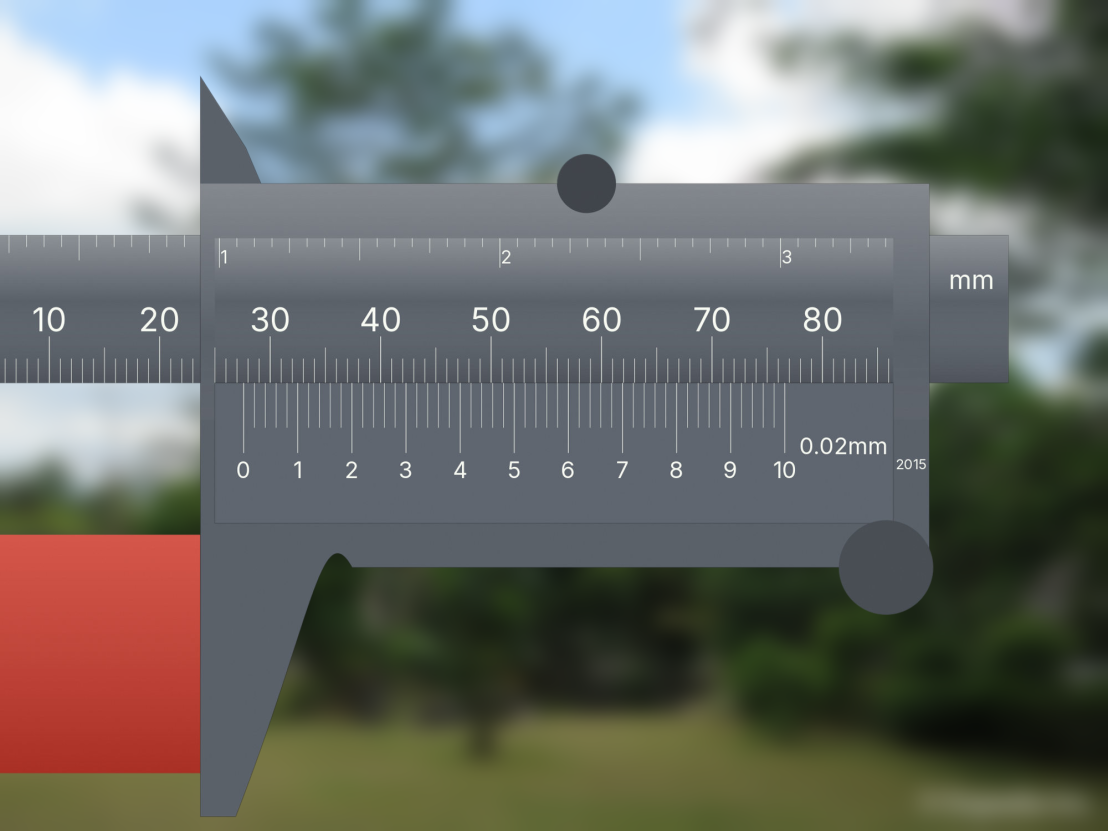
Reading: 27.6 mm
